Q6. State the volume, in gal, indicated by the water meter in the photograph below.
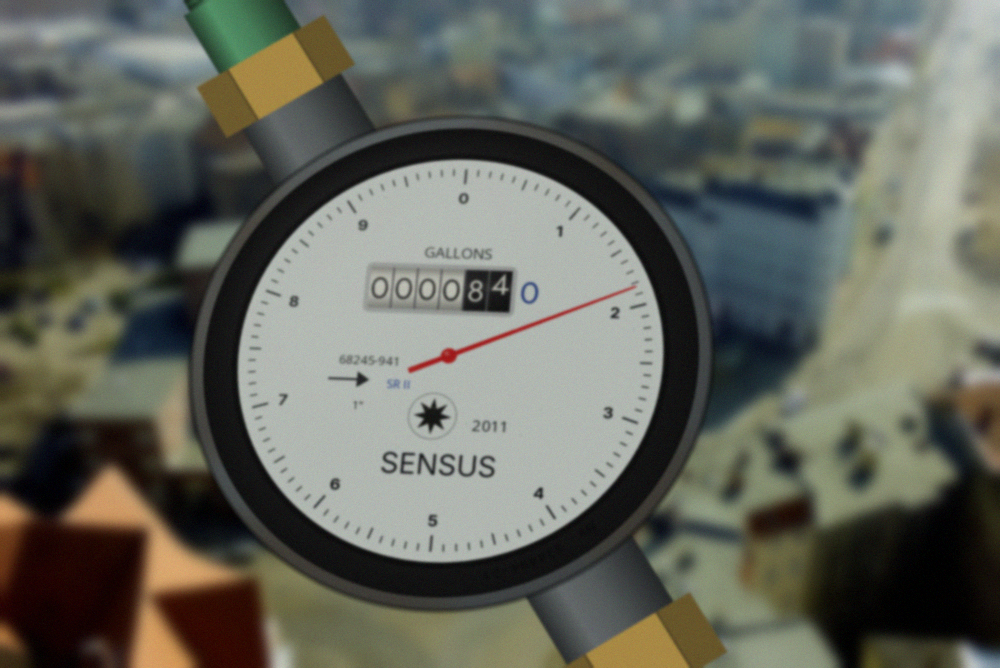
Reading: 841.8 gal
